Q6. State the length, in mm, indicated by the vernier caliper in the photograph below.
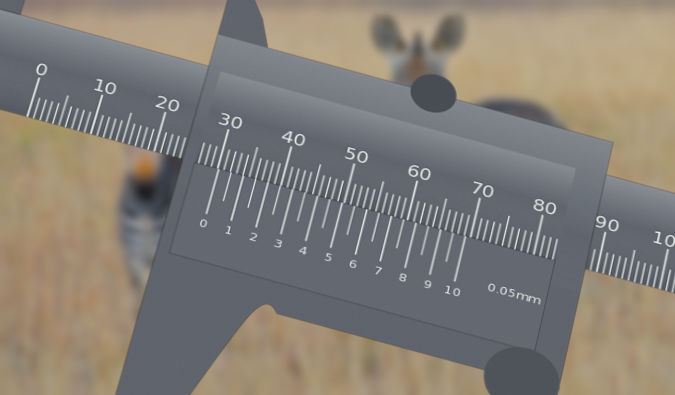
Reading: 30.2 mm
